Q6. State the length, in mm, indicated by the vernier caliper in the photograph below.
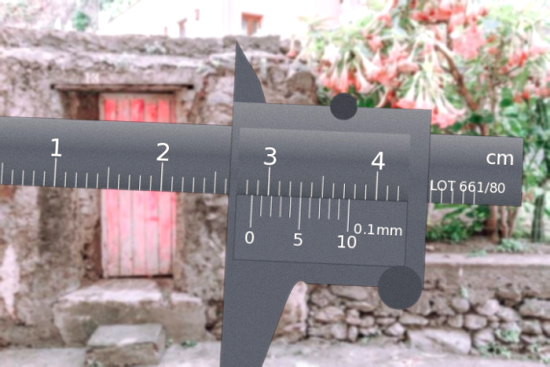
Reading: 28.5 mm
